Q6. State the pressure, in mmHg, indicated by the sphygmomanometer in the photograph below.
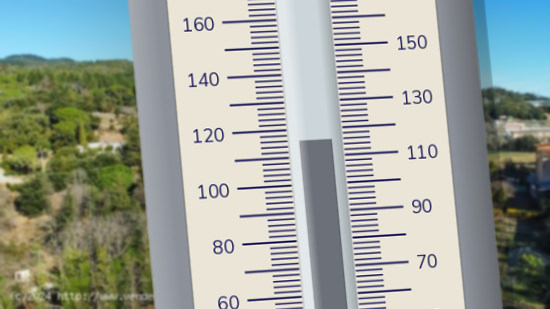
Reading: 116 mmHg
